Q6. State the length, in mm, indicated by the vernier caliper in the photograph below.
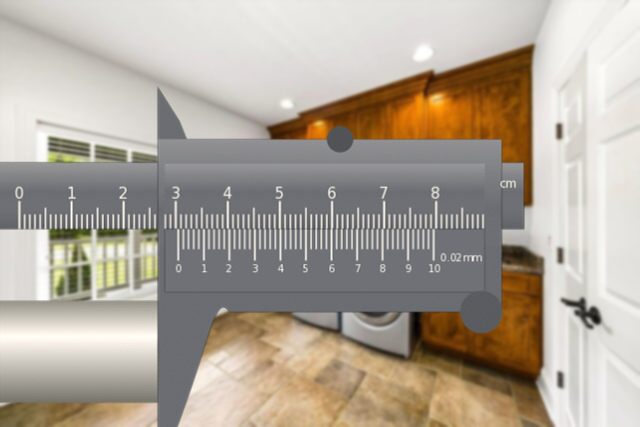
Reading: 30.5 mm
